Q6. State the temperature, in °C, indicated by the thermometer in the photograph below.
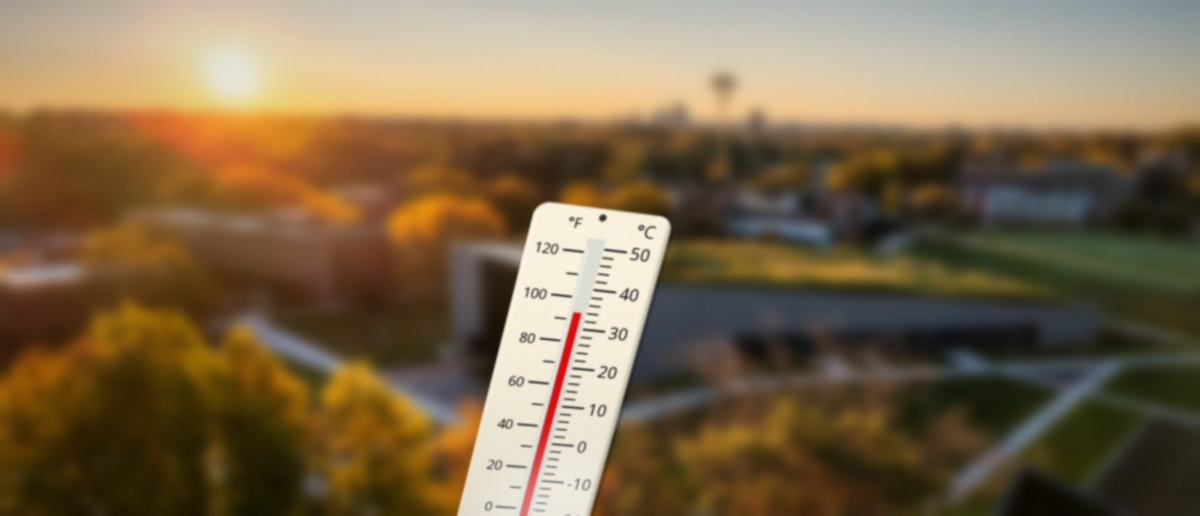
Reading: 34 °C
